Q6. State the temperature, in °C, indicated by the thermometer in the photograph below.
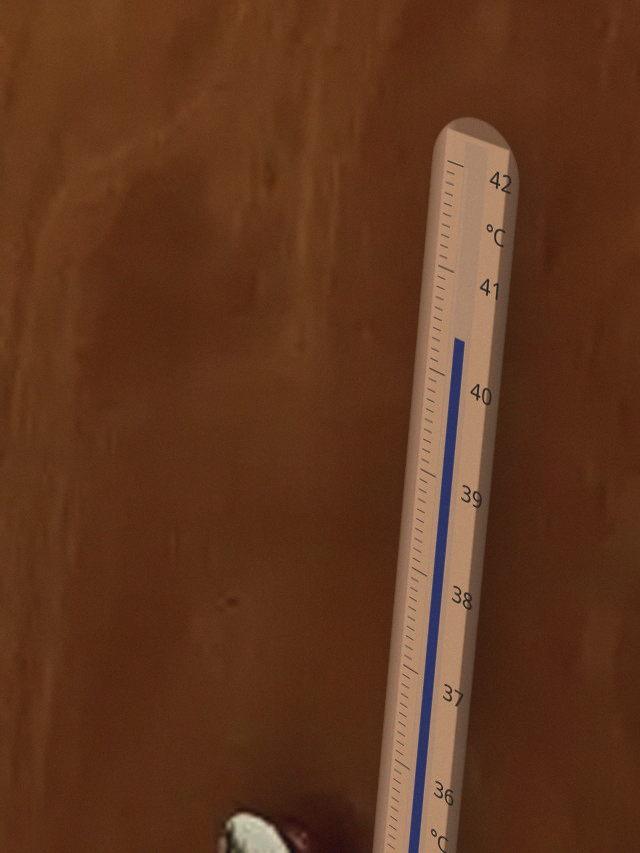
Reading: 40.4 °C
